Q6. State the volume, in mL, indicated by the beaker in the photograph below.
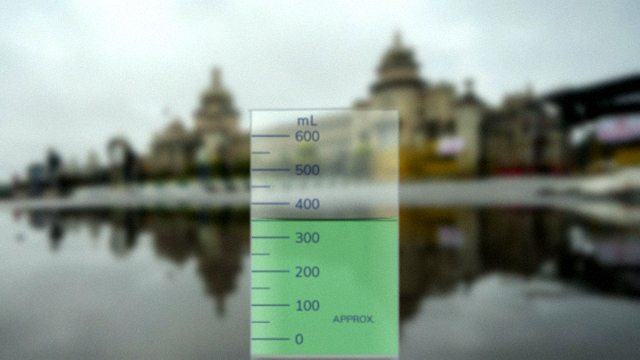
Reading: 350 mL
